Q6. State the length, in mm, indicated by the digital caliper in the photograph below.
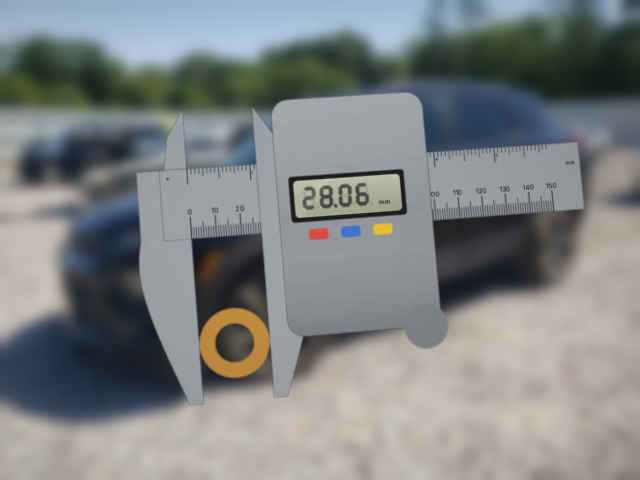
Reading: 28.06 mm
